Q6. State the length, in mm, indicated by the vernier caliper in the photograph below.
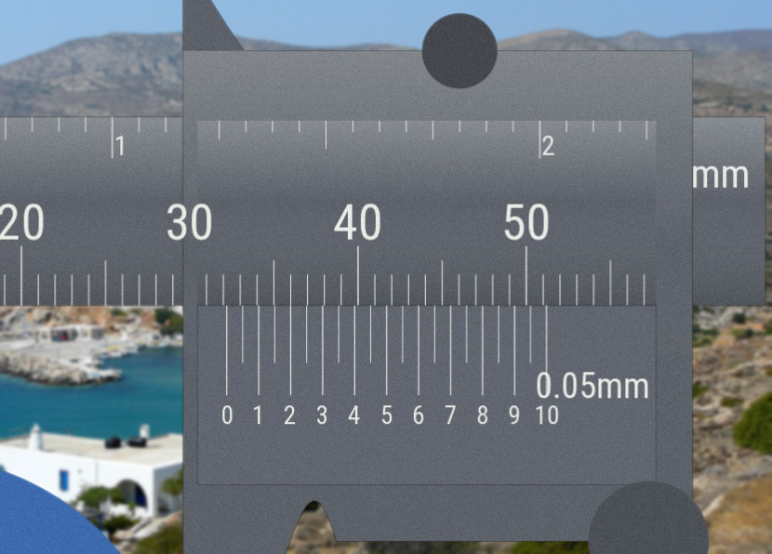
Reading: 32.2 mm
